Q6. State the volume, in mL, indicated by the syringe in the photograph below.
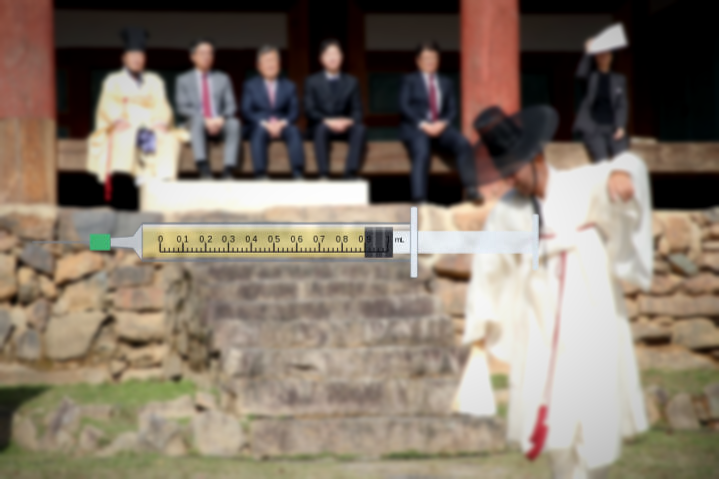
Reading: 0.9 mL
